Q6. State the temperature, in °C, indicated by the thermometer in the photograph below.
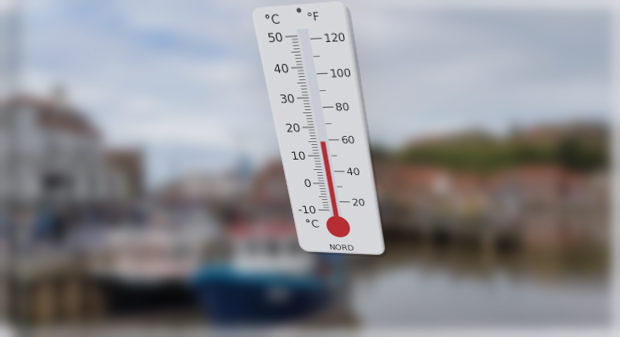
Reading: 15 °C
